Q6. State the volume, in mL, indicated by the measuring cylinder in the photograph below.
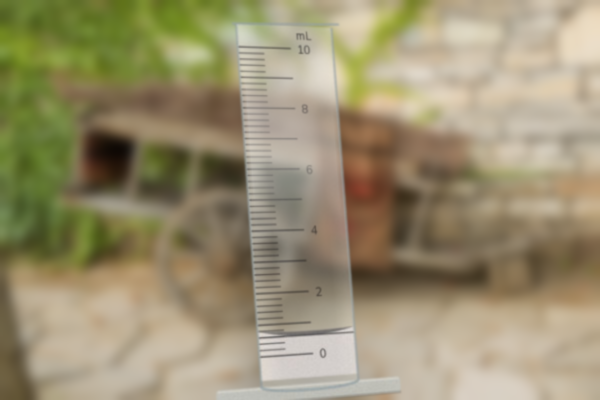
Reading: 0.6 mL
